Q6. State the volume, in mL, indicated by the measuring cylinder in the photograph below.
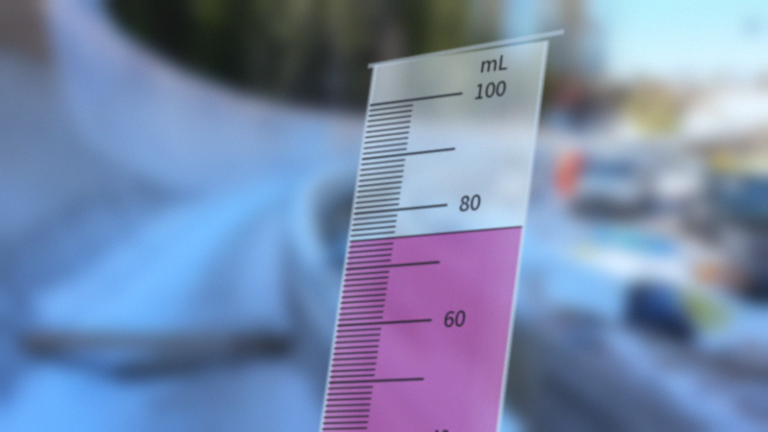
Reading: 75 mL
